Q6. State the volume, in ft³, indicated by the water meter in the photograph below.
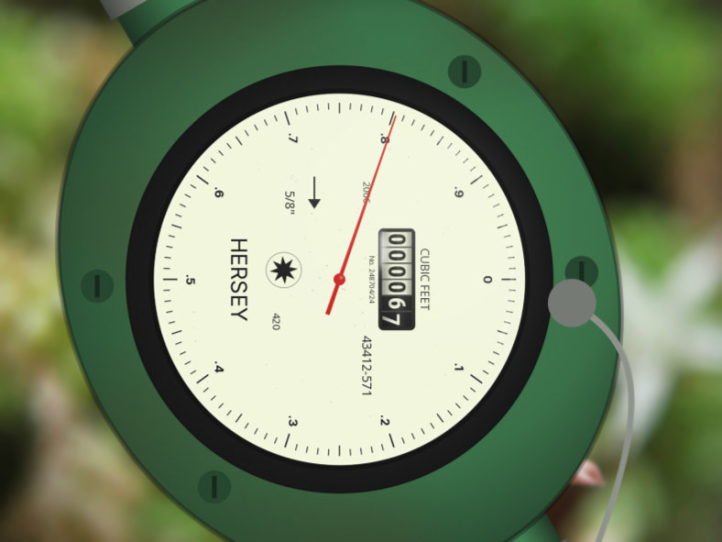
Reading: 66.80 ft³
